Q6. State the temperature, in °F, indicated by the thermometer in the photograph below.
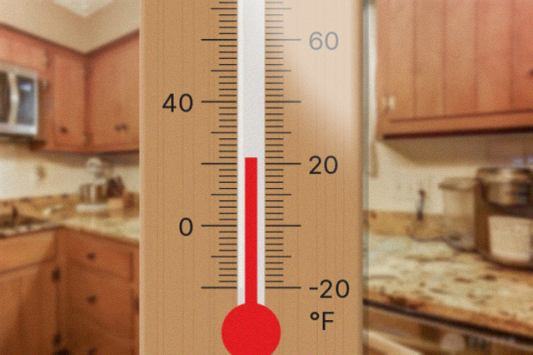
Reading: 22 °F
